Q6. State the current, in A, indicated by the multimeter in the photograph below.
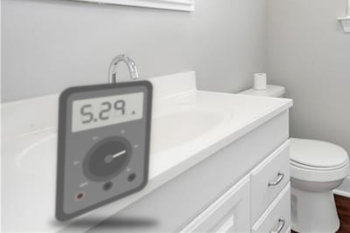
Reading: 5.29 A
